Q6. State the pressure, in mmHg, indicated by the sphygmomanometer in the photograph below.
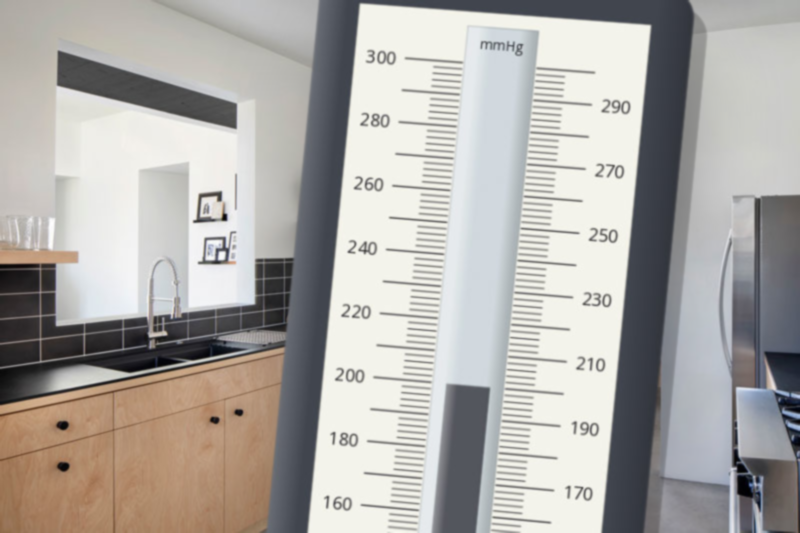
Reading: 200 mmHg
